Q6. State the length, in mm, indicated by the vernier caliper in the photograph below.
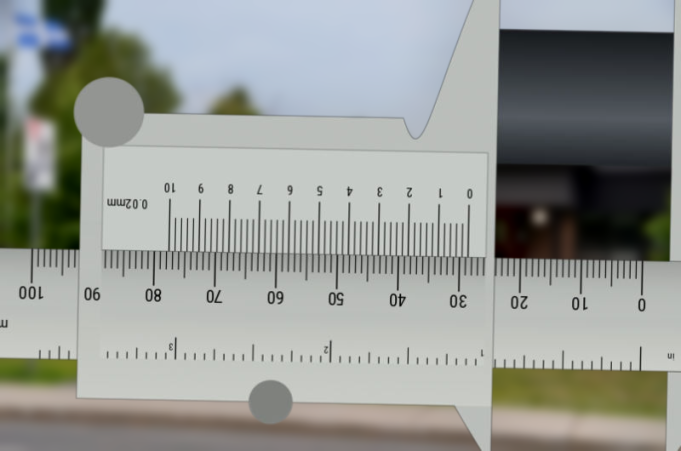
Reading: 28.6 mm
